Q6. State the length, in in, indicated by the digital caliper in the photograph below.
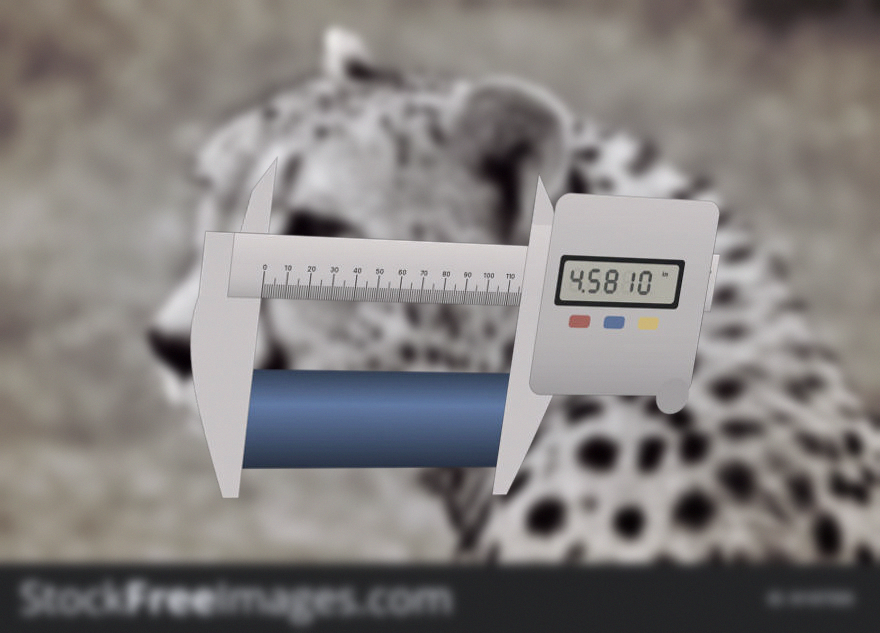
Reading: 4.5810 in
